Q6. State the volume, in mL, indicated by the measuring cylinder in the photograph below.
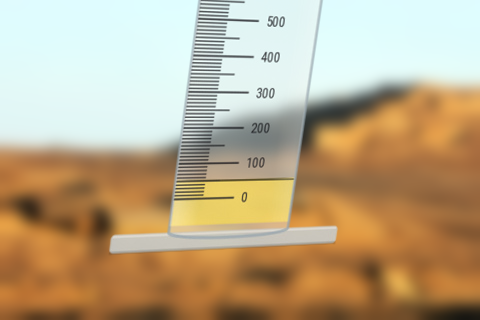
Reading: 50 mL
